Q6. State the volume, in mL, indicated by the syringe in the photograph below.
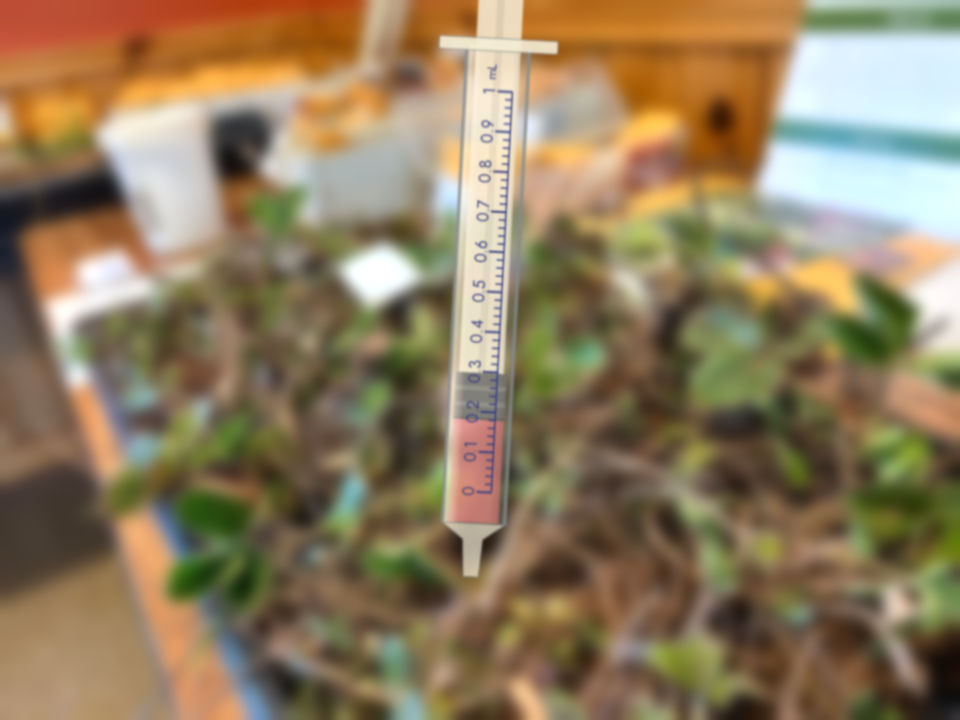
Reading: 0.18 mL
